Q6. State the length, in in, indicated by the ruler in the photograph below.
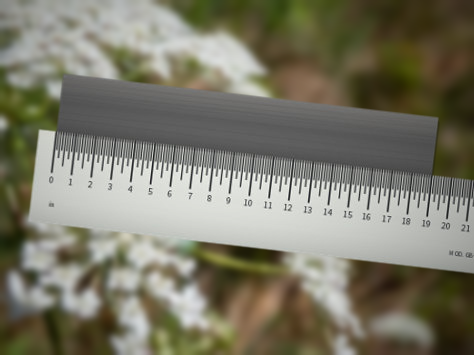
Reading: 19 in
